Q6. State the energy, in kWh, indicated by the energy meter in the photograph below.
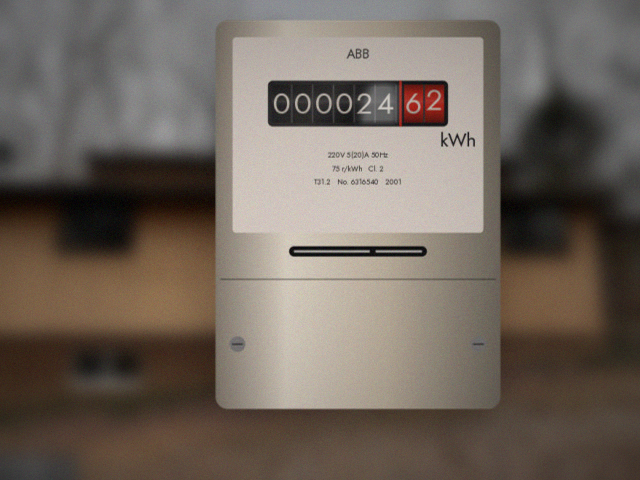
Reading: 24.62 kWh
